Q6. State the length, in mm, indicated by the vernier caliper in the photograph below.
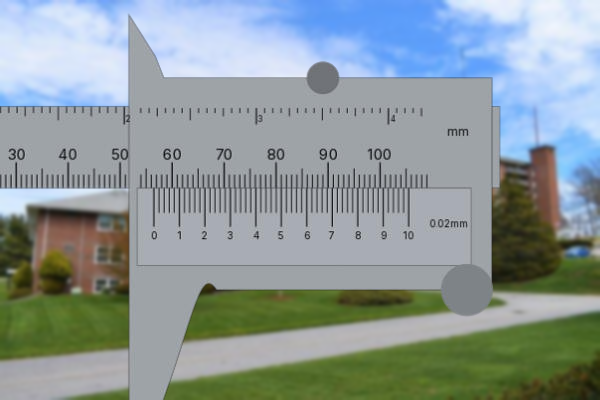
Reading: 56.5 mm
